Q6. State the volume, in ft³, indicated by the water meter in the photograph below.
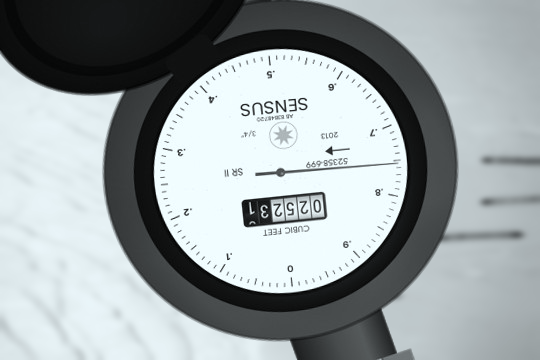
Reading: 25230.75 ft³
